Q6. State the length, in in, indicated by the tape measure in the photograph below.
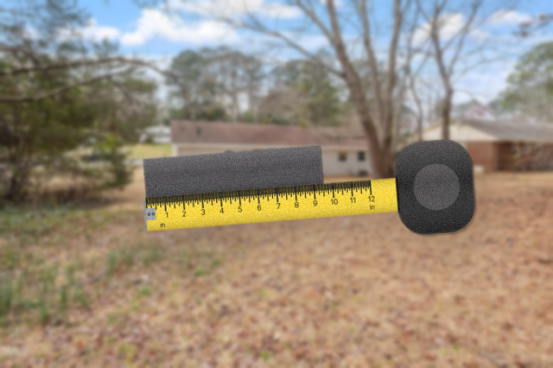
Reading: 9.5 in
